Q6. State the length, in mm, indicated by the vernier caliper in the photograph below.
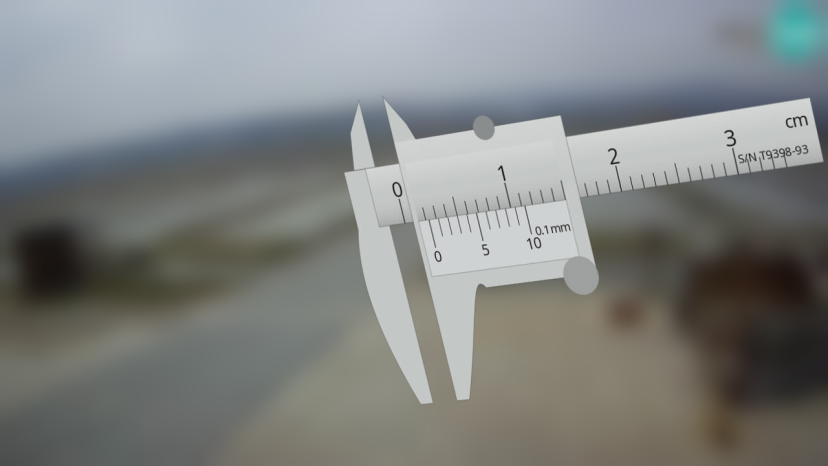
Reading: 2.3 mm
